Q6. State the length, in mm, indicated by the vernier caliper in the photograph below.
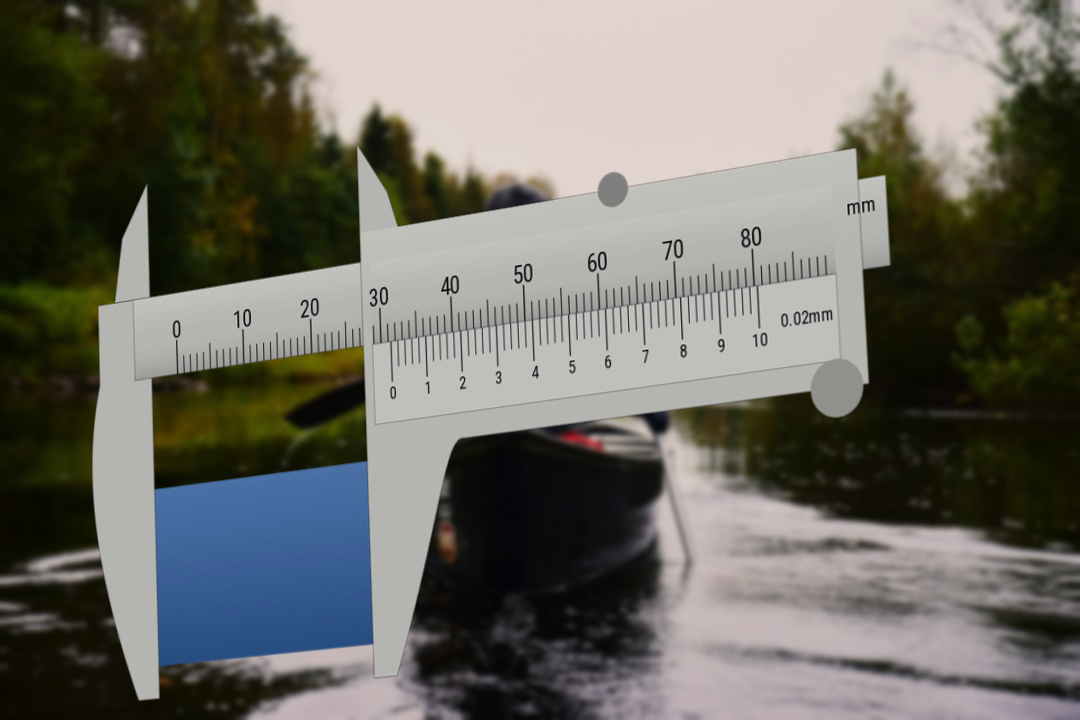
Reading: 31.4 mm
